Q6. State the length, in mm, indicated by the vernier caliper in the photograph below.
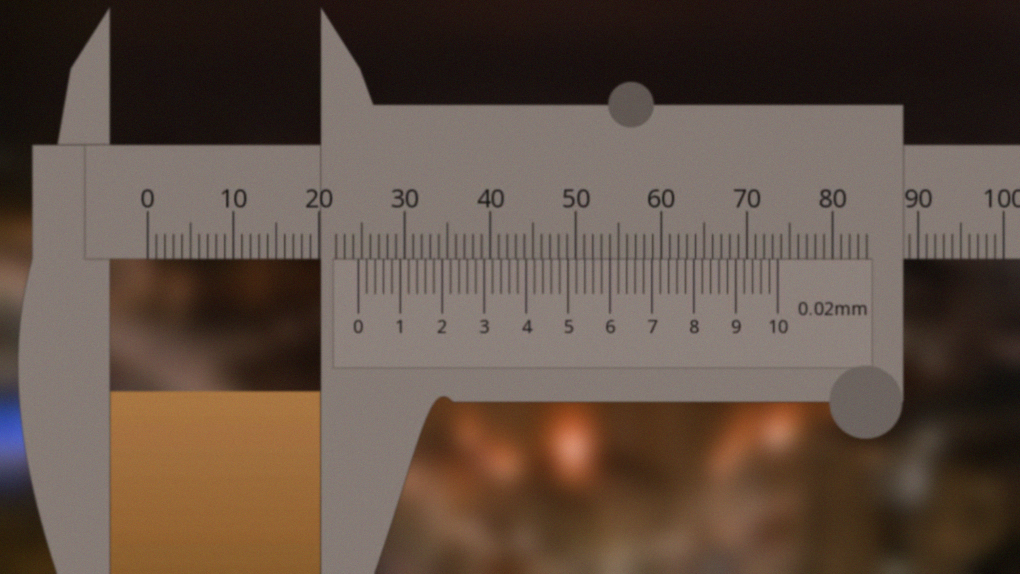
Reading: 24.6 mm
